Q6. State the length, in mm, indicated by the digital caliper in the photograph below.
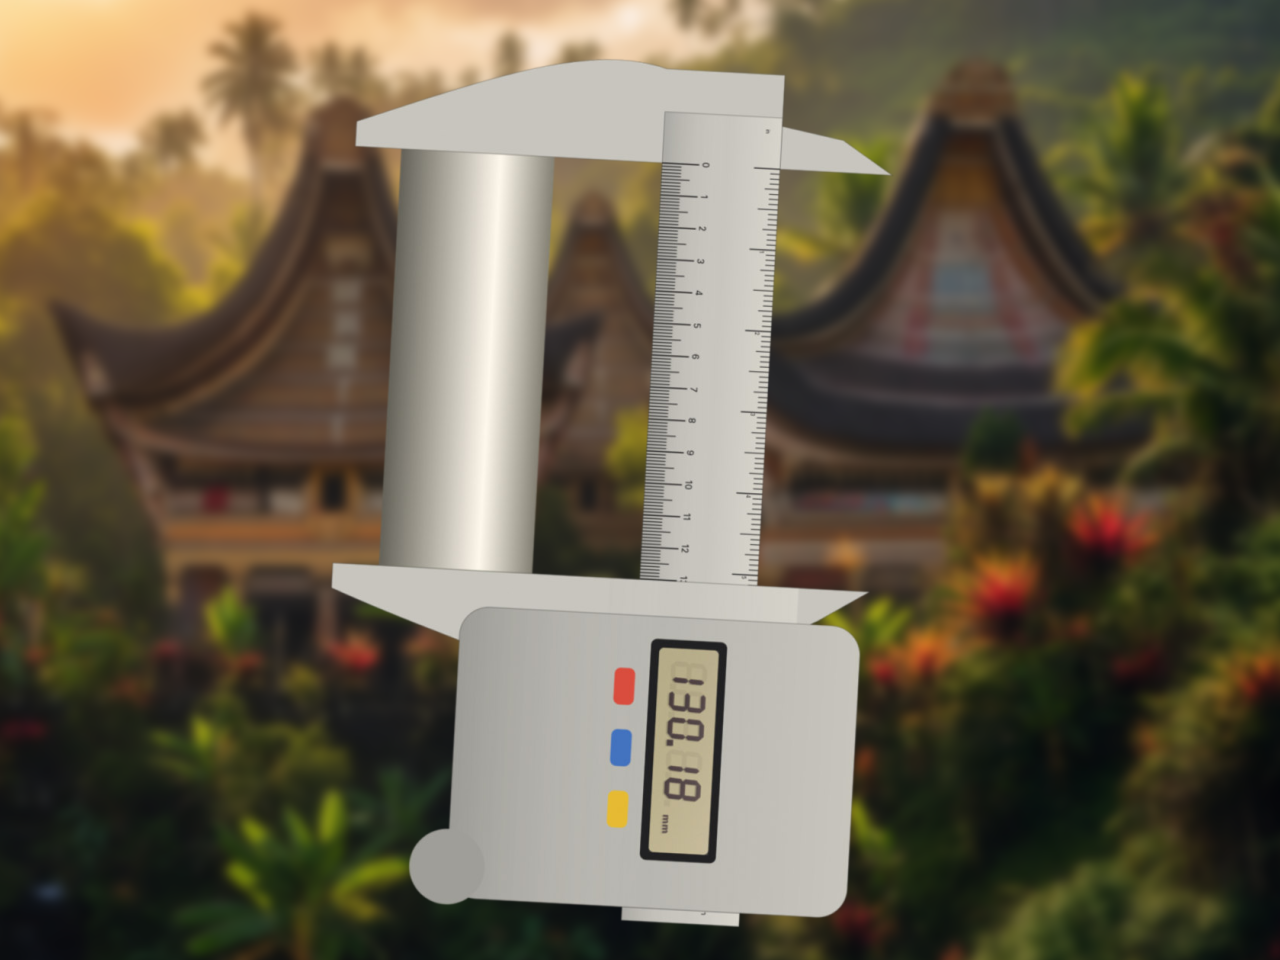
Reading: 130.18 mm
